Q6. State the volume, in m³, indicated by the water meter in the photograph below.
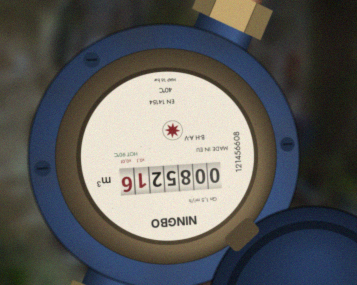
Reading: 852.16 m³
